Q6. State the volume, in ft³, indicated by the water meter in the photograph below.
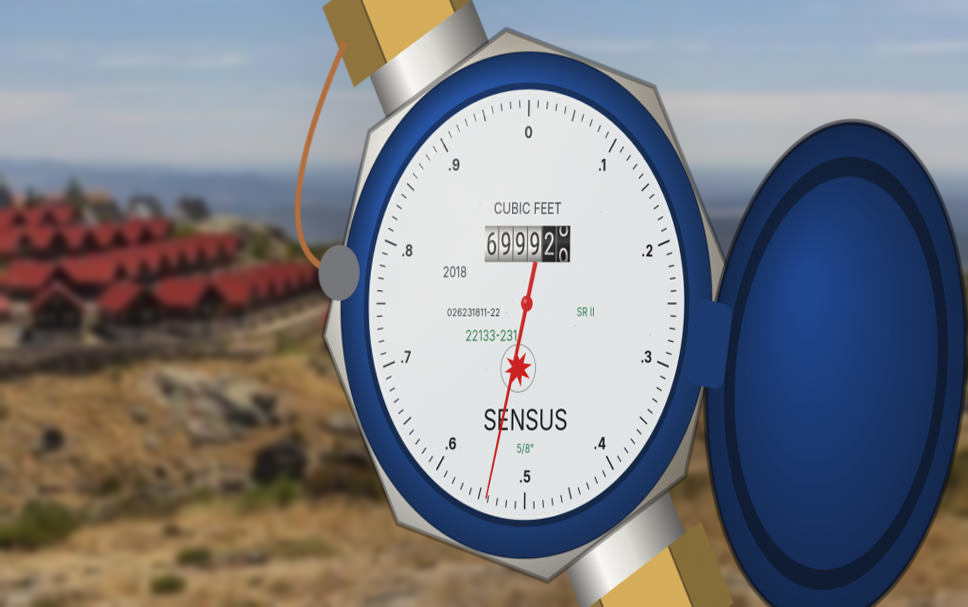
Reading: 699928.54 ft³
